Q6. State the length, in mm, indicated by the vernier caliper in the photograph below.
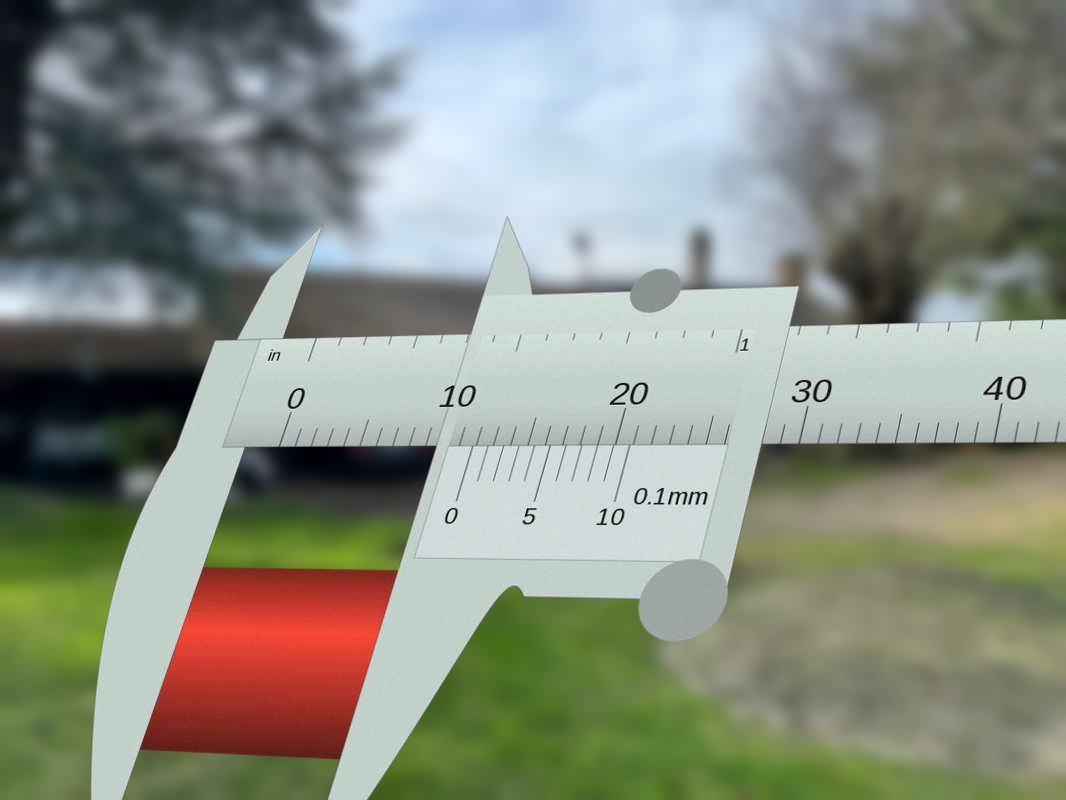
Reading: 11.8 mm
